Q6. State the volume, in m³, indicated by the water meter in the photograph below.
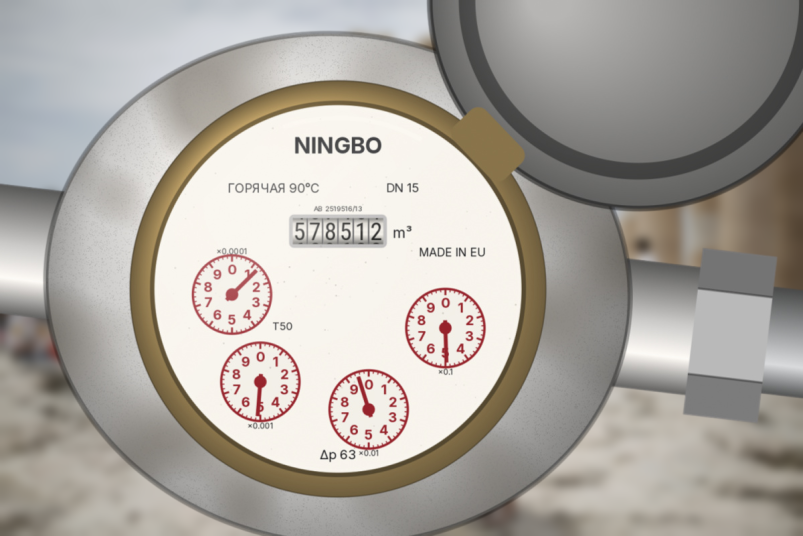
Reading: 578512.4951 m³
